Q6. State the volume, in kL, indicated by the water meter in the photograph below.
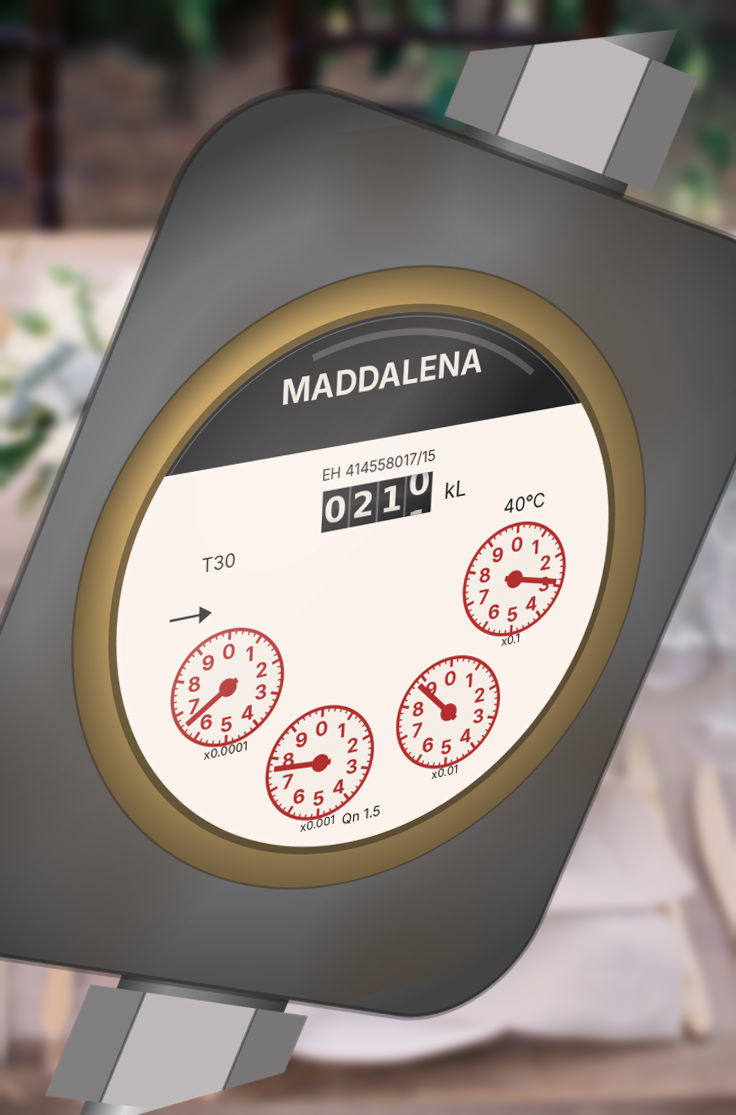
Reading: 210.2876 kL
